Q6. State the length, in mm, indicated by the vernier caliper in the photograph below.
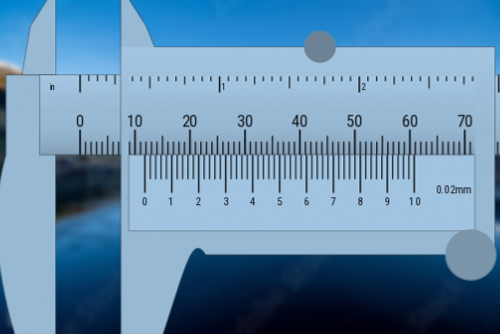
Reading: 11.8 mm
